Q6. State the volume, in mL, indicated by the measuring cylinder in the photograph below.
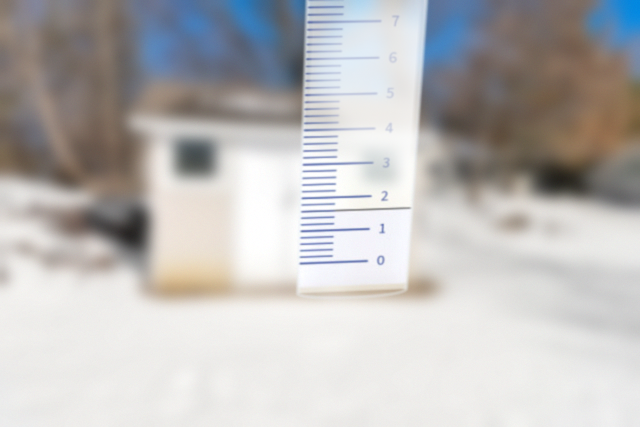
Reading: 1.6 mL
